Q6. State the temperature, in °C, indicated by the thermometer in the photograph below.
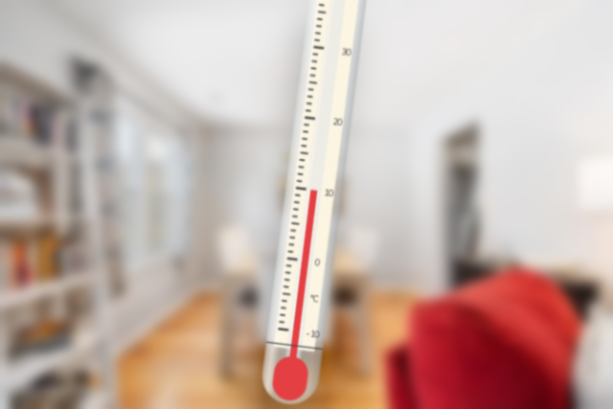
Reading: 10 °C
